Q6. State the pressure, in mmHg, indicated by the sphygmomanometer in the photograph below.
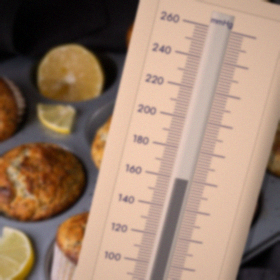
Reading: 160 mmHg
